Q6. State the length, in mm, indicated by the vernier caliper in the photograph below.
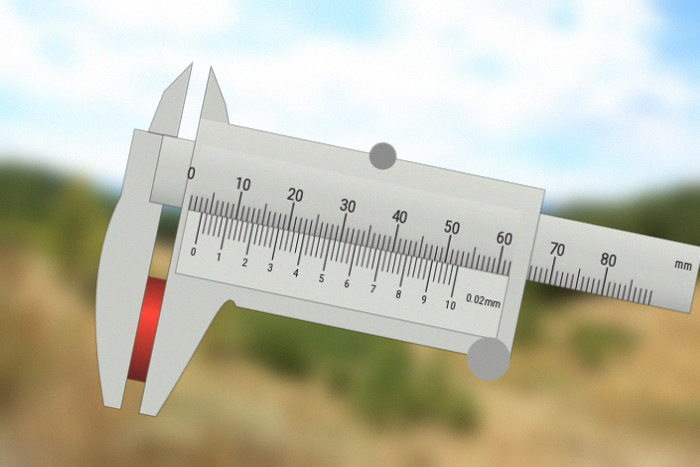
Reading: 3.5 mm
